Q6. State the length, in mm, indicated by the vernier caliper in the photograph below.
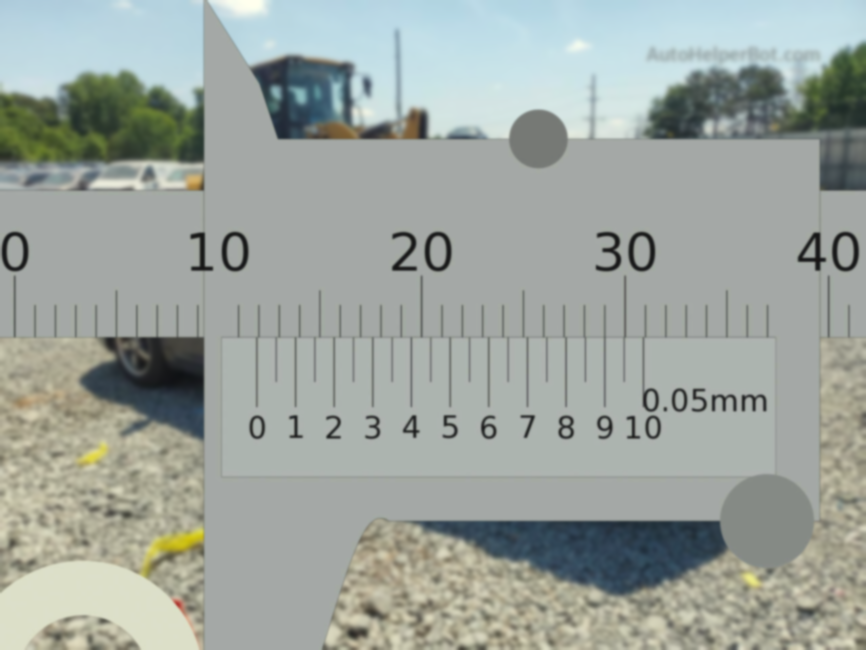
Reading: 11.9 mm
